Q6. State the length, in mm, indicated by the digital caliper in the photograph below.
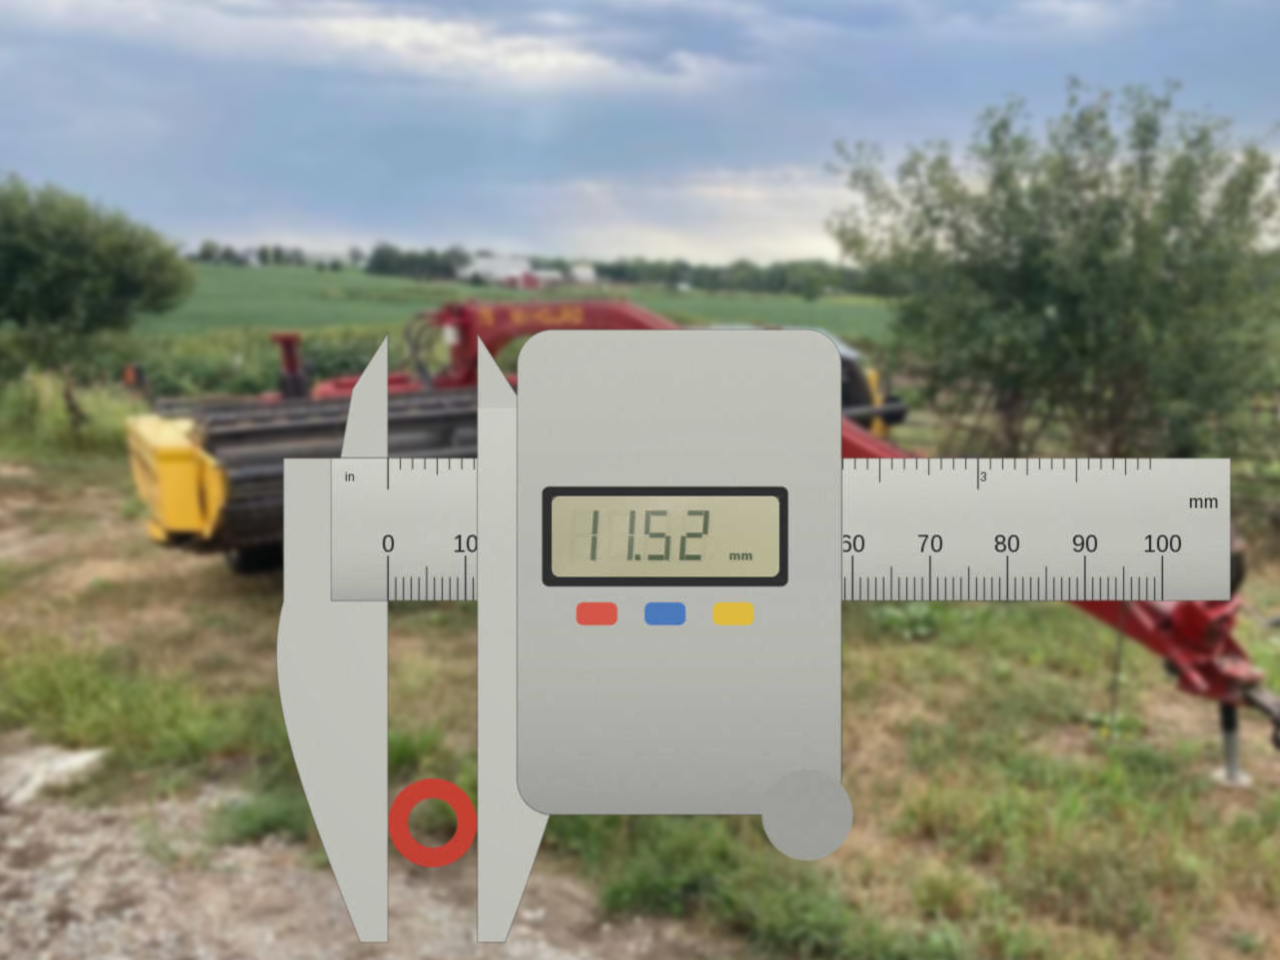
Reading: 11.52 mm
